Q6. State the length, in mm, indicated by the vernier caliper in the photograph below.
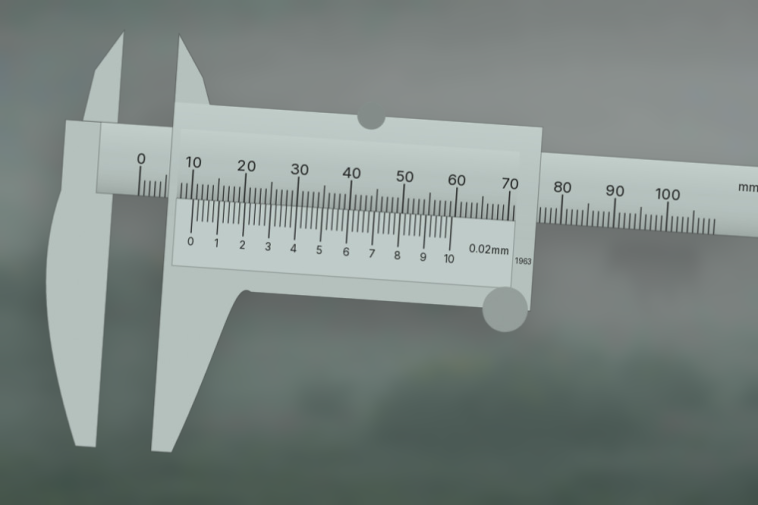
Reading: 10.4 mm
